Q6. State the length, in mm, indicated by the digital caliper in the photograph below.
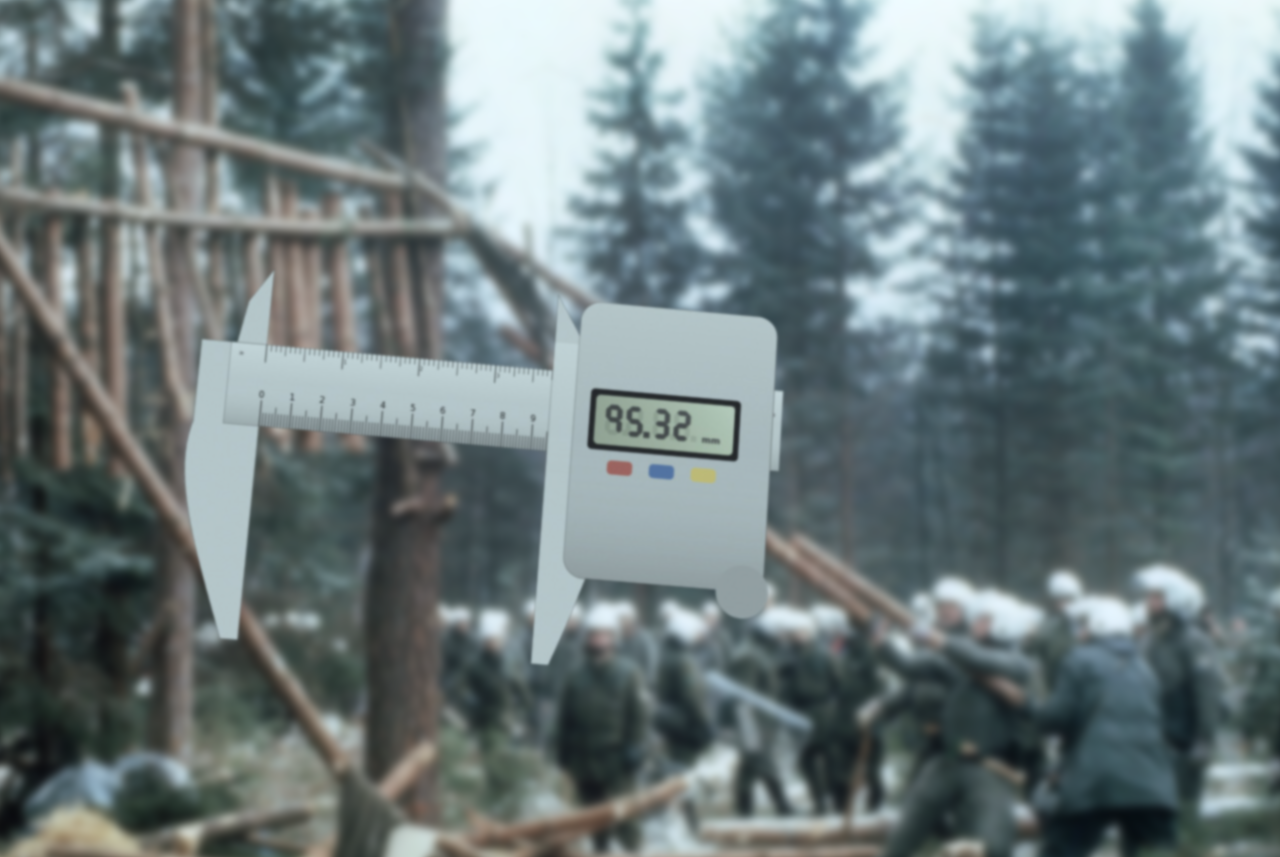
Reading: 95.32 mm
